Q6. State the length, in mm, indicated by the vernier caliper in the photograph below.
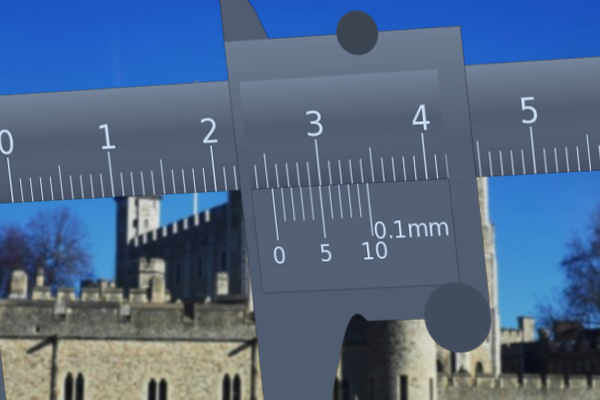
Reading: 25.4 mm
